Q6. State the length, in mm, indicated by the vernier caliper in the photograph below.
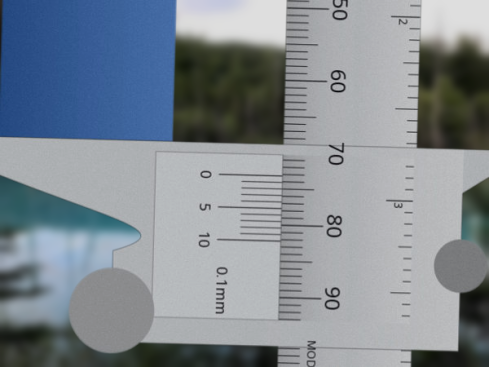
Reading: 73.2 mm
